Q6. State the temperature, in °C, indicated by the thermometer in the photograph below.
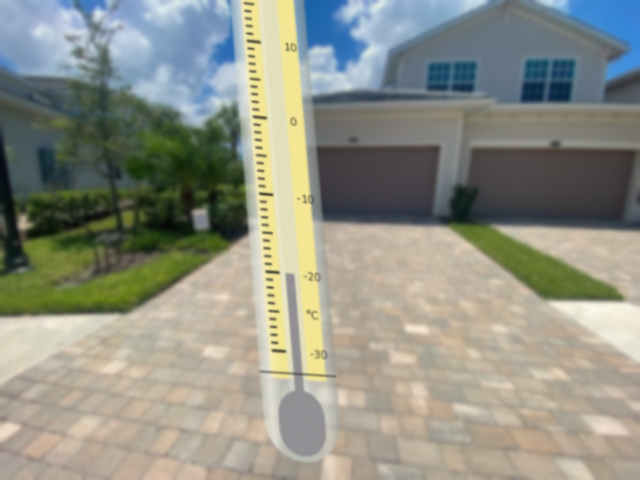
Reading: -20 °C
